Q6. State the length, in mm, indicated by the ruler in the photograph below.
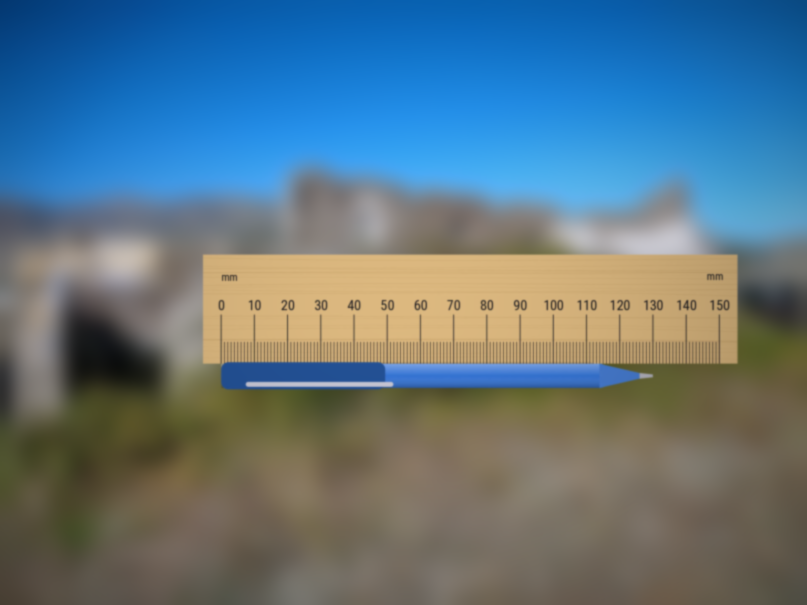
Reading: 130 mm
